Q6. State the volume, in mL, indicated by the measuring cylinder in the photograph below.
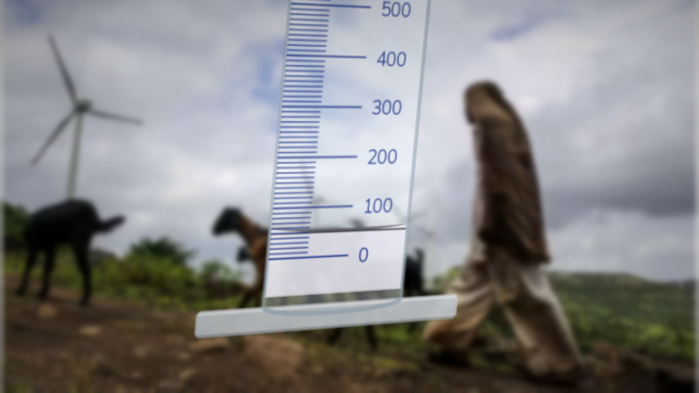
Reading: 50 mL
